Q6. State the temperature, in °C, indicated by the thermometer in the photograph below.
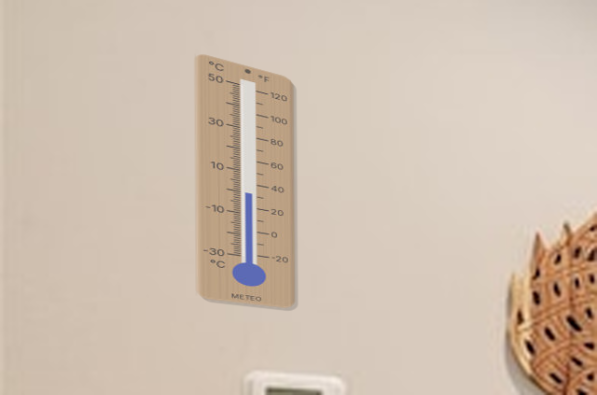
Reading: 0 °C
